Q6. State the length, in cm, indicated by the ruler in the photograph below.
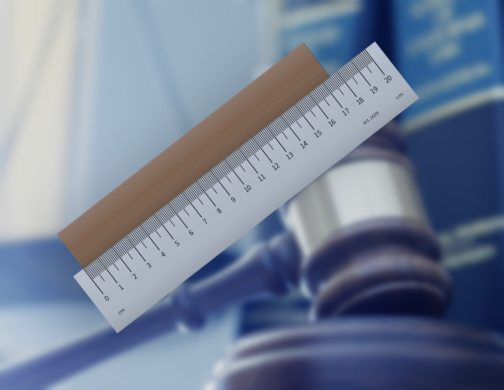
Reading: 17.5 cm
